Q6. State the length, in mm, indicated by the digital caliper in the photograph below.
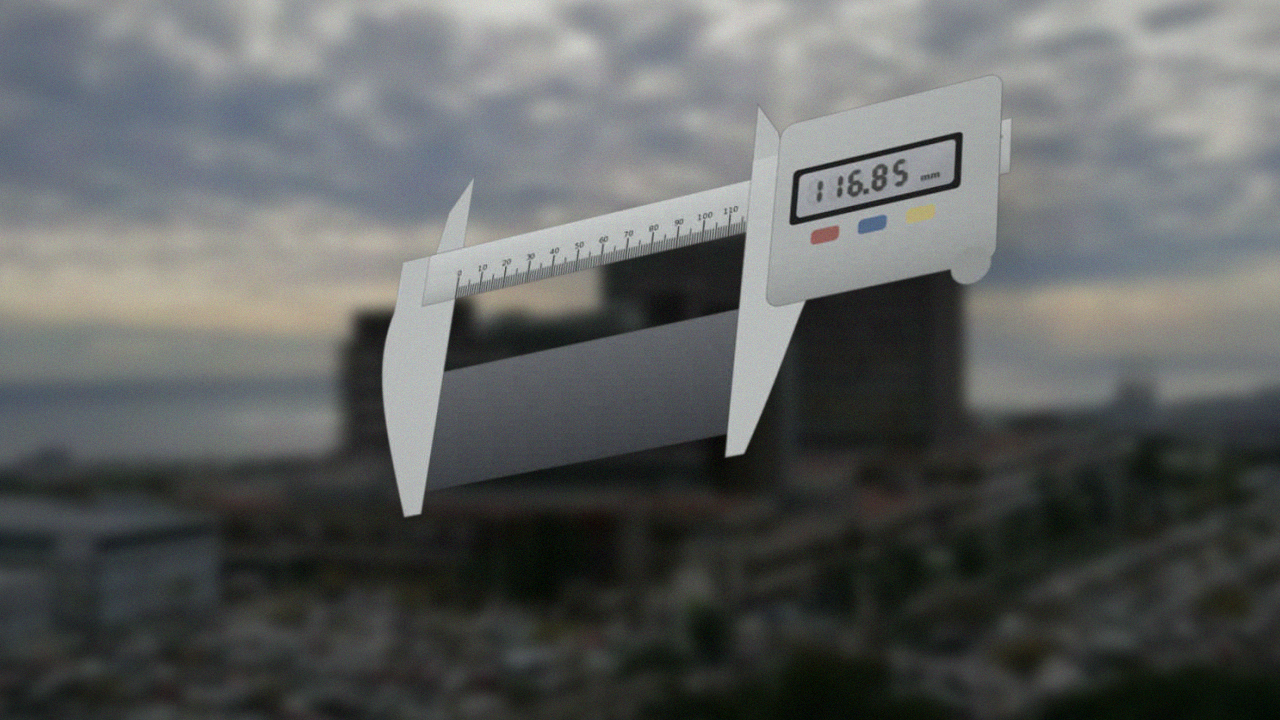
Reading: 116.85 mm
